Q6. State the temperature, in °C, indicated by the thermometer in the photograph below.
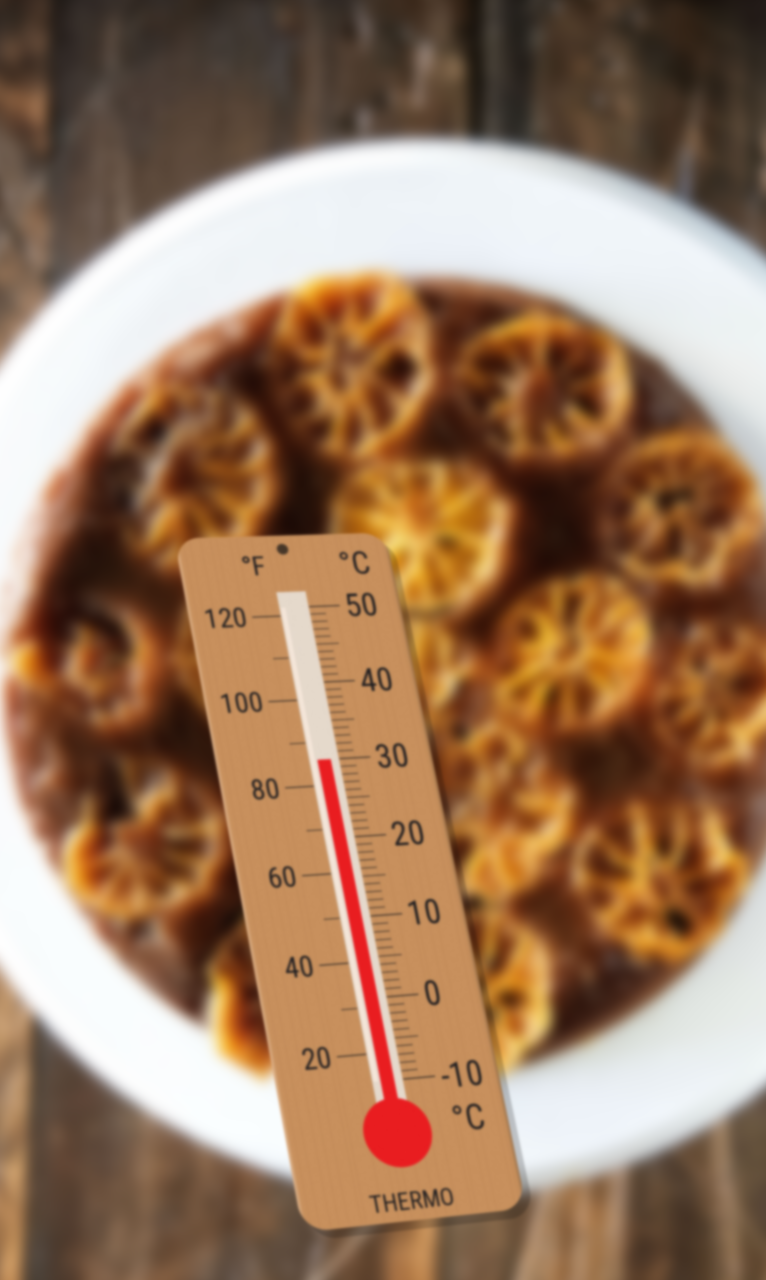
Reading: 30 °C
